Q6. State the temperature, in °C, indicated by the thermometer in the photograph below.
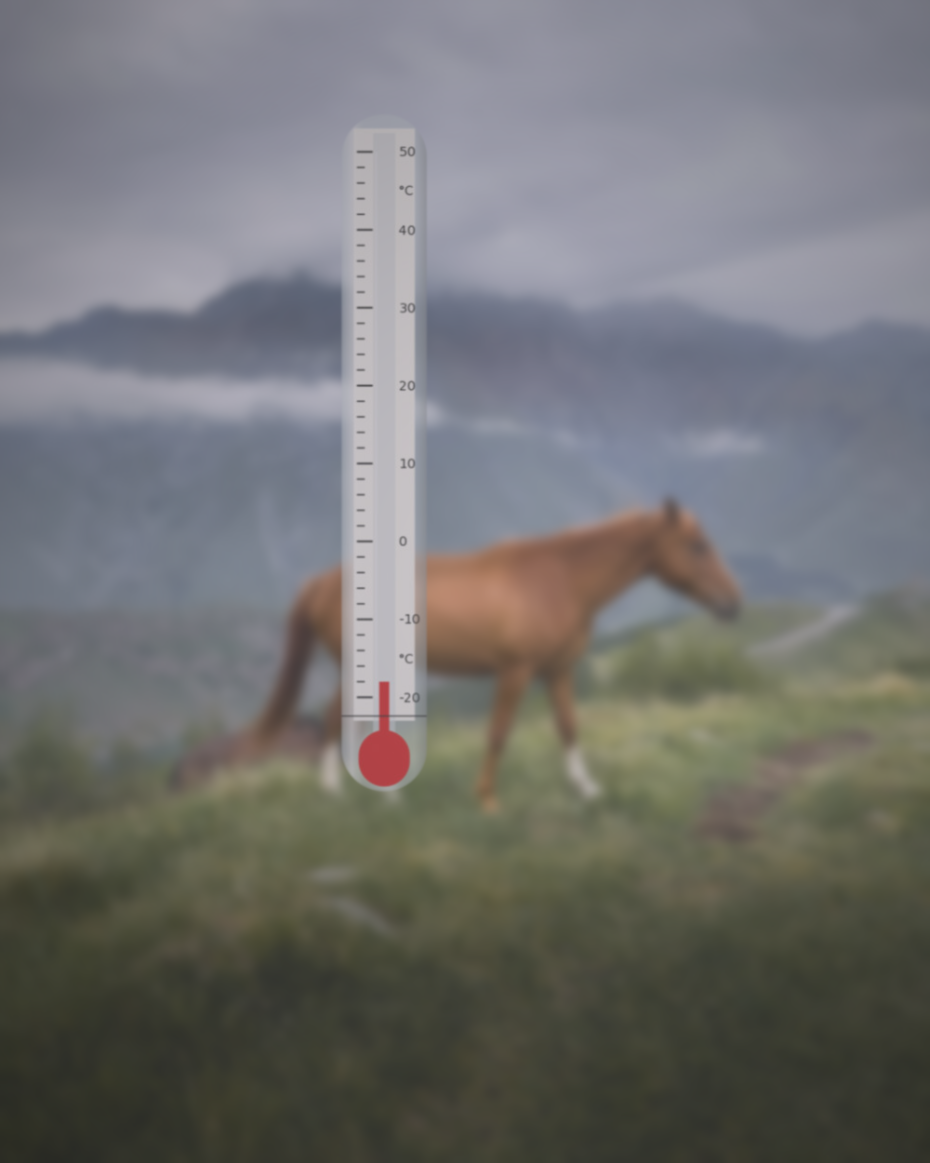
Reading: -18 °C
